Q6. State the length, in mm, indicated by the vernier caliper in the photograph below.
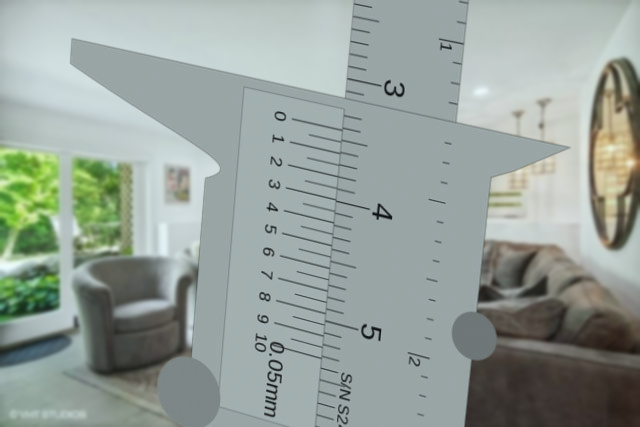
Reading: 34.2 mm
